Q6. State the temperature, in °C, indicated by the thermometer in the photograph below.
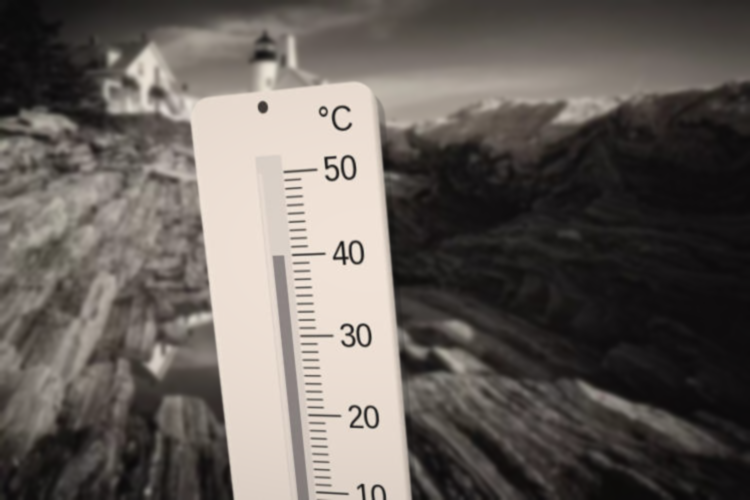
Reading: 40 °C
